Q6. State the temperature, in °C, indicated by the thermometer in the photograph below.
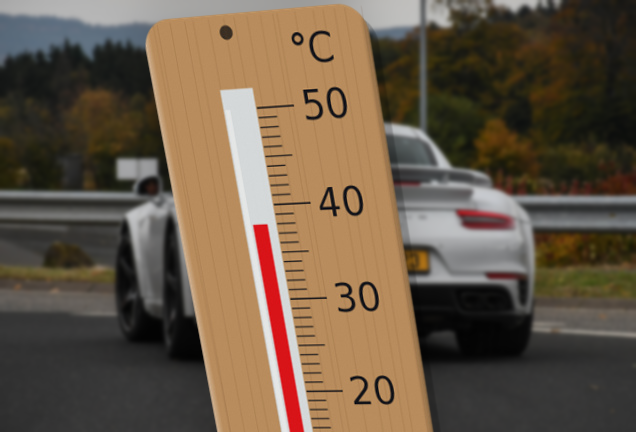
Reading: 38 °C
